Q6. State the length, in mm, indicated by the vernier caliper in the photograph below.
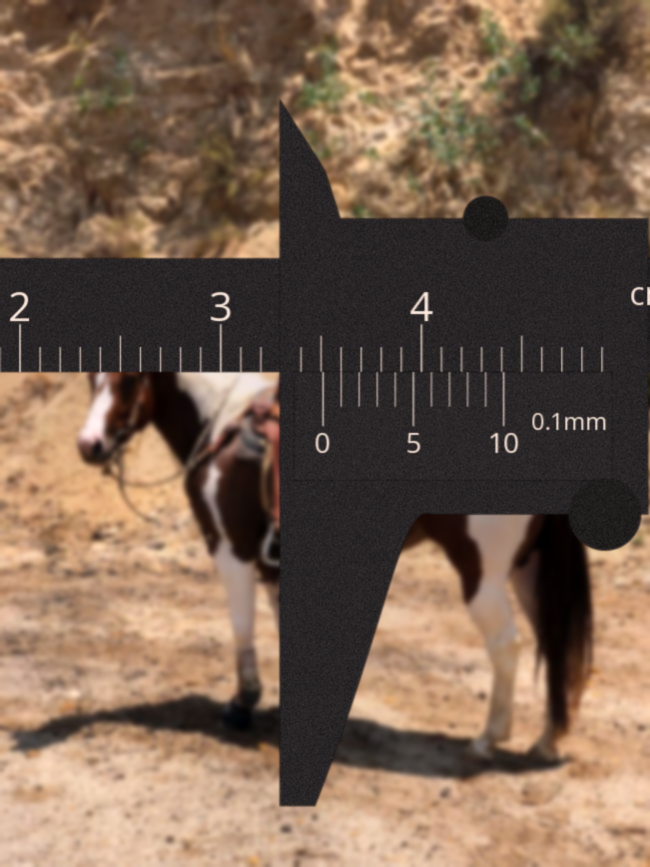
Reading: 35.1 mm
